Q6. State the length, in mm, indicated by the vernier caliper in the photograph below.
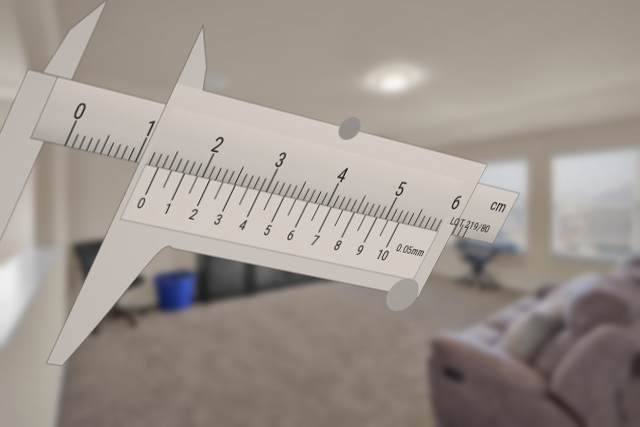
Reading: 13.4 mm
